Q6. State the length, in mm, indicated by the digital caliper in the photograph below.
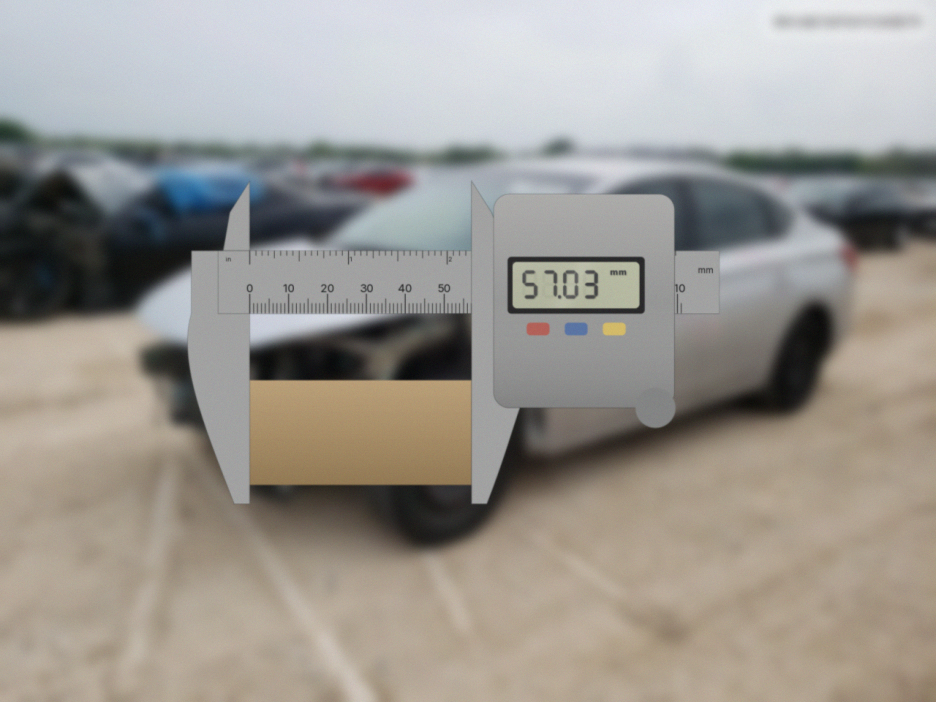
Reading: 57.03 mm
